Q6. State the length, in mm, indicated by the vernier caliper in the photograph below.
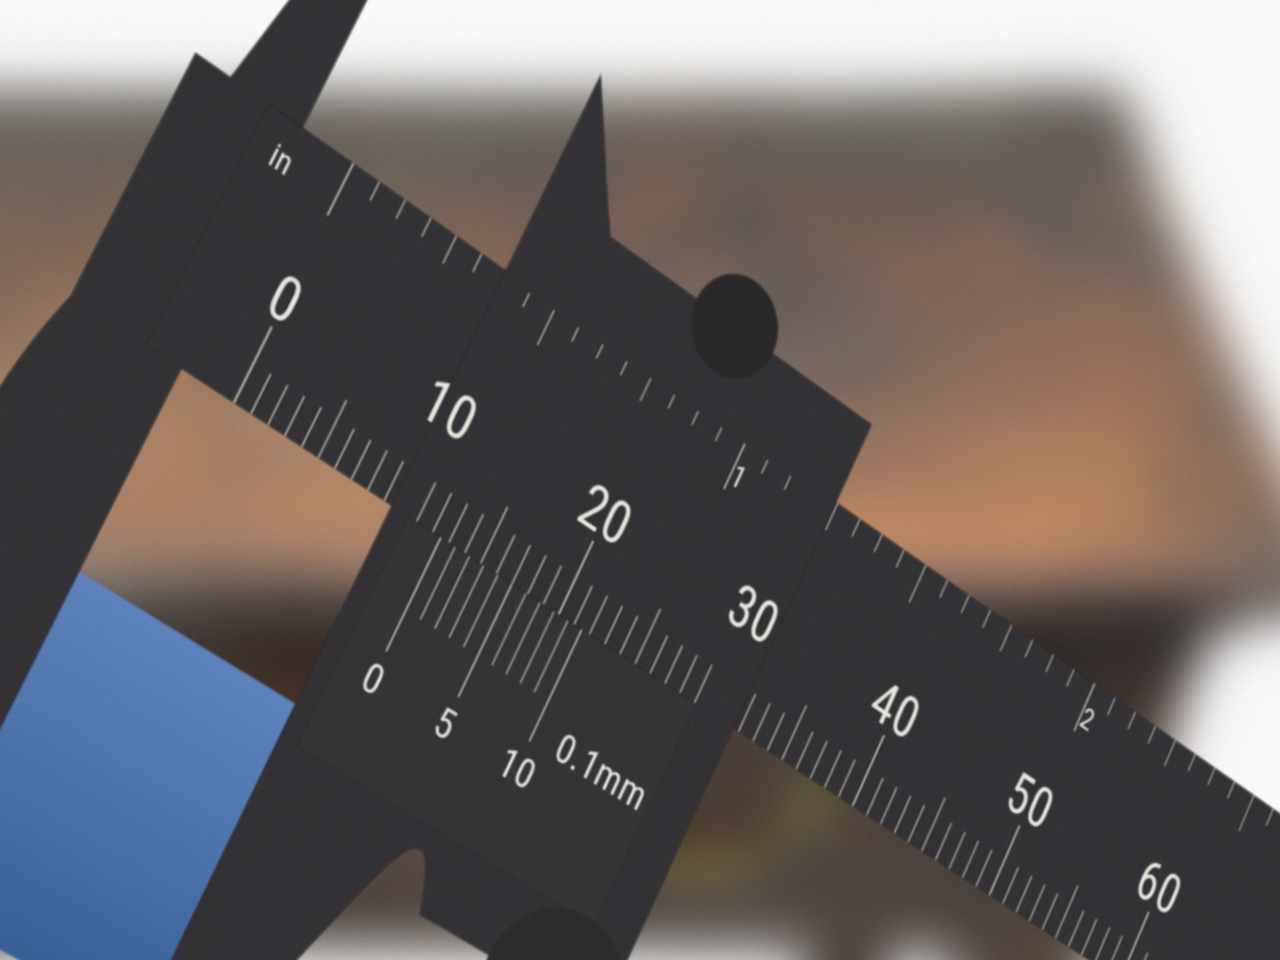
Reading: 12.5 mm
